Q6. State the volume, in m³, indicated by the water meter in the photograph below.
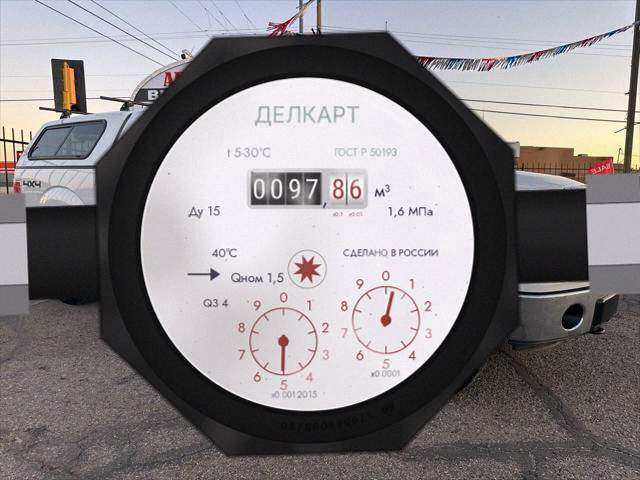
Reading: 97.8650 m³
